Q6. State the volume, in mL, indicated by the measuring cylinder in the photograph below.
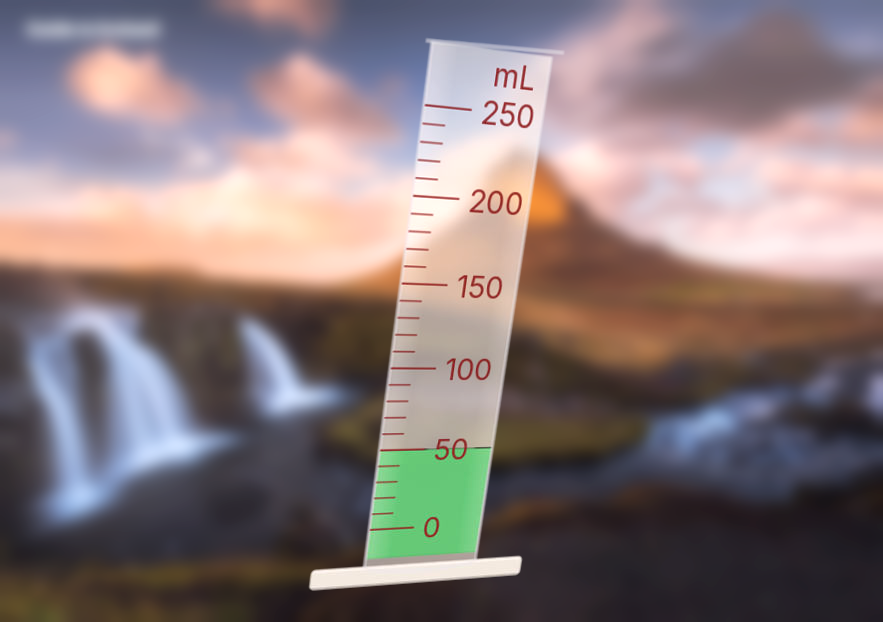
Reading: 50 mL
